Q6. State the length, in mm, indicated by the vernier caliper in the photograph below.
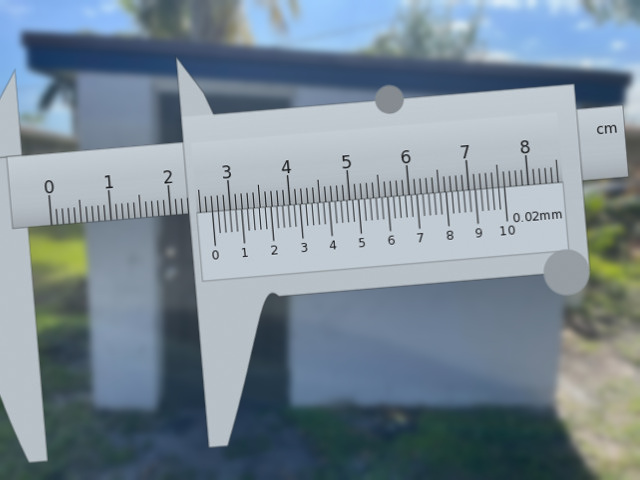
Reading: 27.0 mm
